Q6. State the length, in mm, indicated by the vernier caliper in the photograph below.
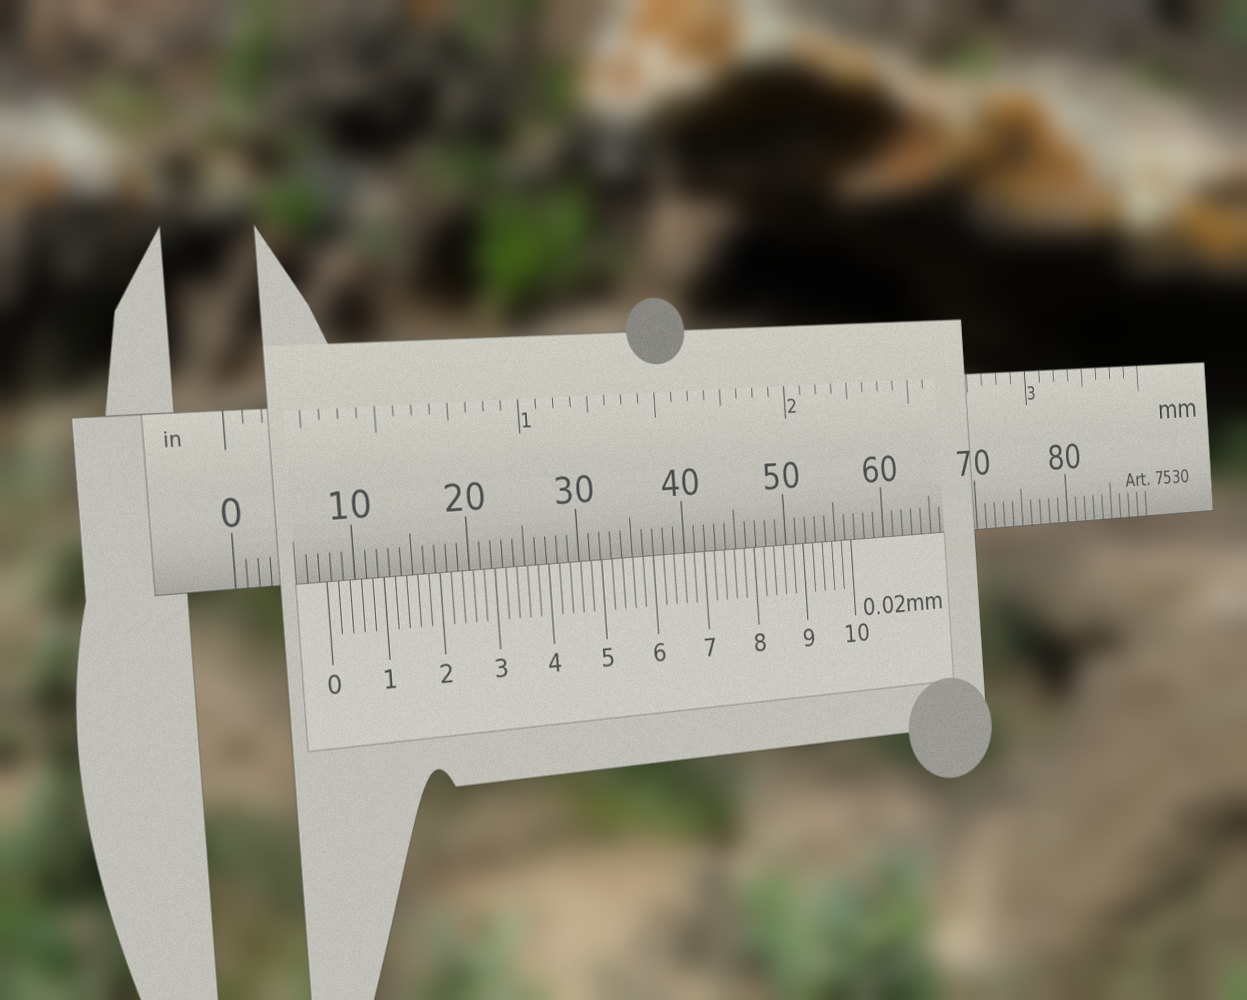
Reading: 7.6 mm
